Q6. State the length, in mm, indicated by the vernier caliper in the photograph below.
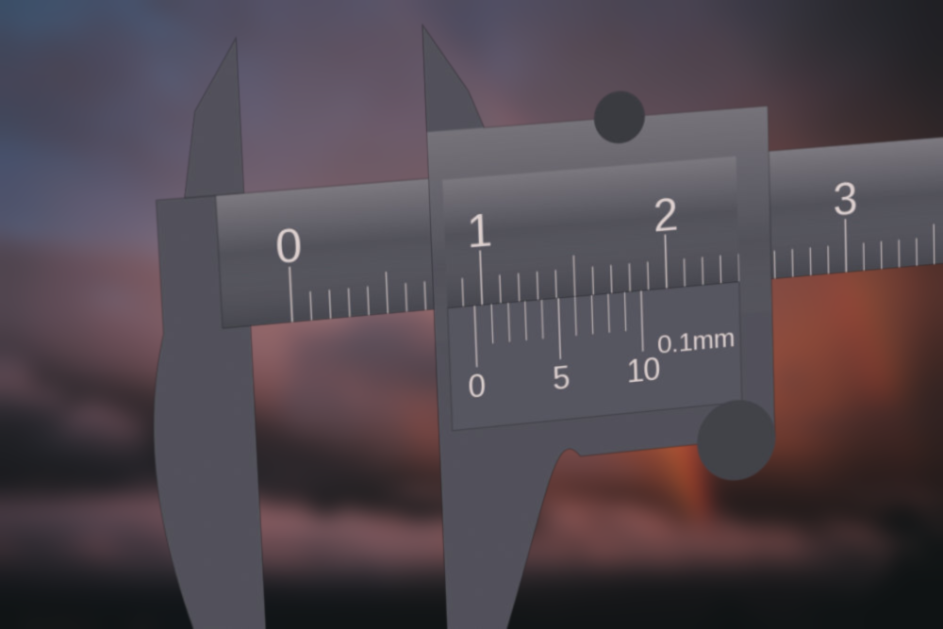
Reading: 9.6 mm
